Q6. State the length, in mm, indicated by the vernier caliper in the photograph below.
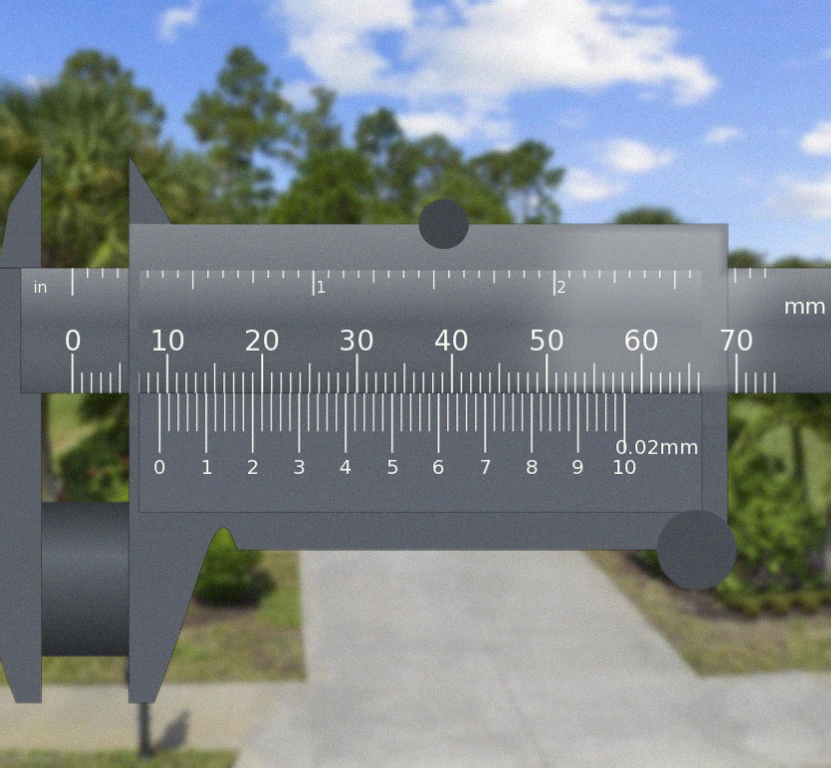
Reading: 9.2 mm
